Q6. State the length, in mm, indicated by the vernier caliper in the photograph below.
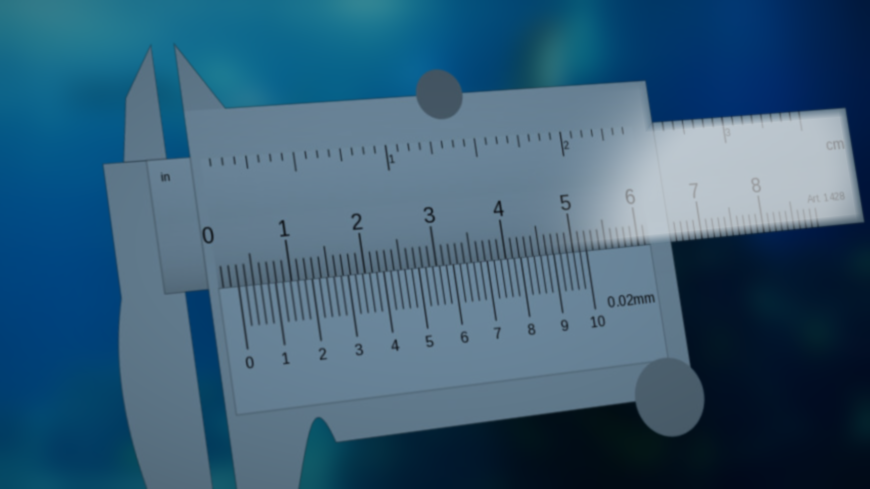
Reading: 3.0 mm
